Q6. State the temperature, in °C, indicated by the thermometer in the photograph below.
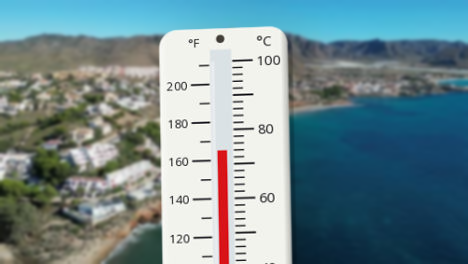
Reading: 74 °C
